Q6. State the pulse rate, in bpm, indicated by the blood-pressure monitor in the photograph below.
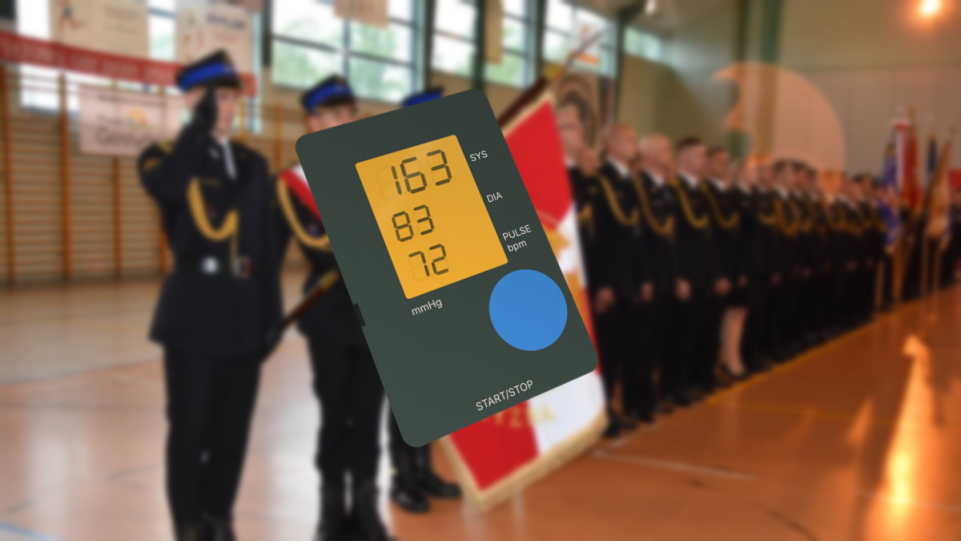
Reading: 72 bpm
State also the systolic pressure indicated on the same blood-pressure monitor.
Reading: 163 mmHg
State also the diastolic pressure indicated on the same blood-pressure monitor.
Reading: 83 mmHg
